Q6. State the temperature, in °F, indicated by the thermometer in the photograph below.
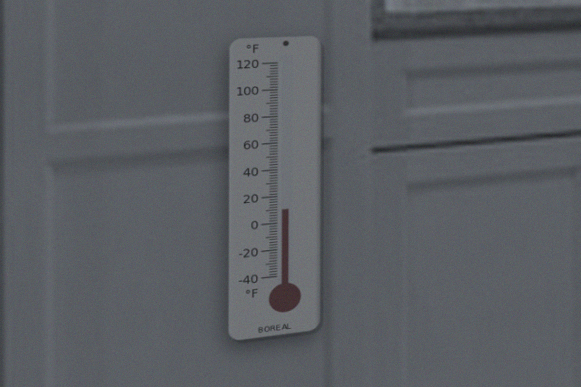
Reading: 10 °F
